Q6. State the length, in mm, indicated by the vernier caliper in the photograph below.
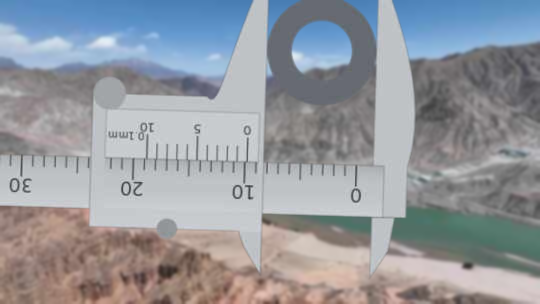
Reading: 9.8 mm
